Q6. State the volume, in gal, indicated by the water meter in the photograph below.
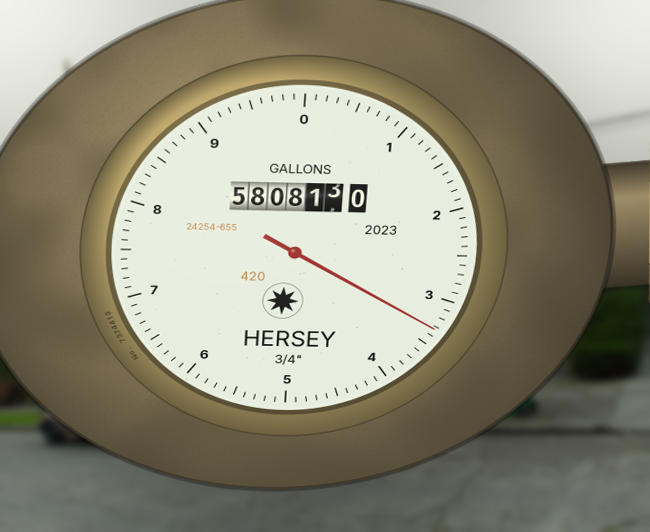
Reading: 5808133.3 gal
